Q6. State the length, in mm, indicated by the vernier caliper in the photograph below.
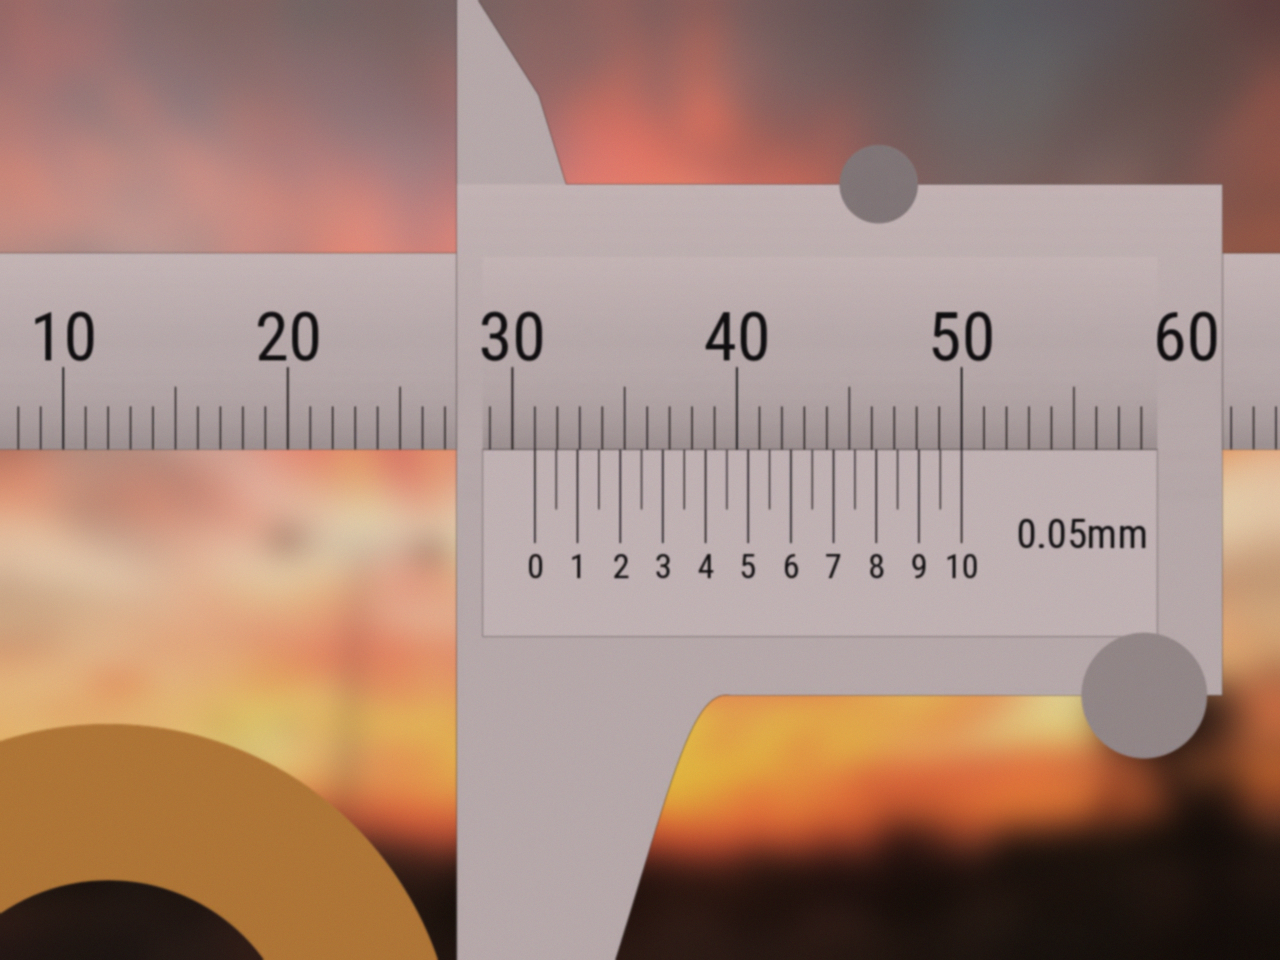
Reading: 31.0 mm
